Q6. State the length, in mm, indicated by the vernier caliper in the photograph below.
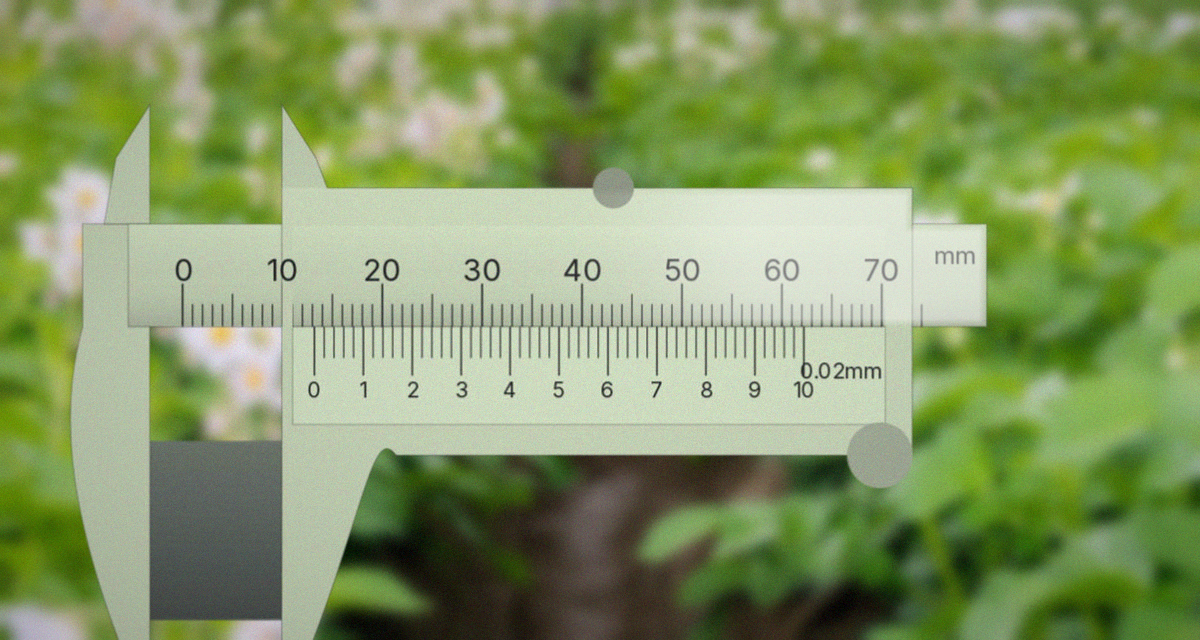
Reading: 13.2 mm
